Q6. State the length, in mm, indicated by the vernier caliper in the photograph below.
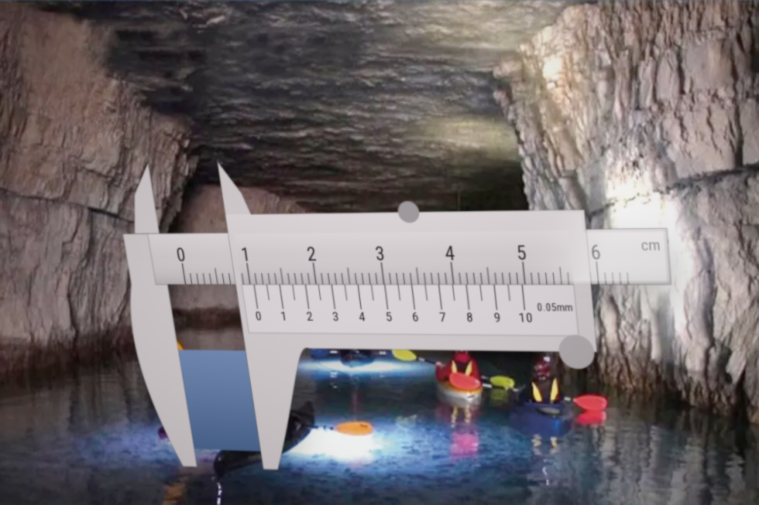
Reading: 10.6 mm
